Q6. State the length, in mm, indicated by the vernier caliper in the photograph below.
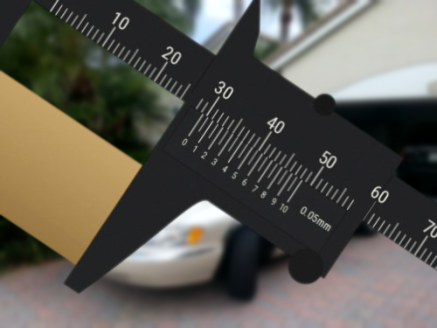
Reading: 29.4 mm
